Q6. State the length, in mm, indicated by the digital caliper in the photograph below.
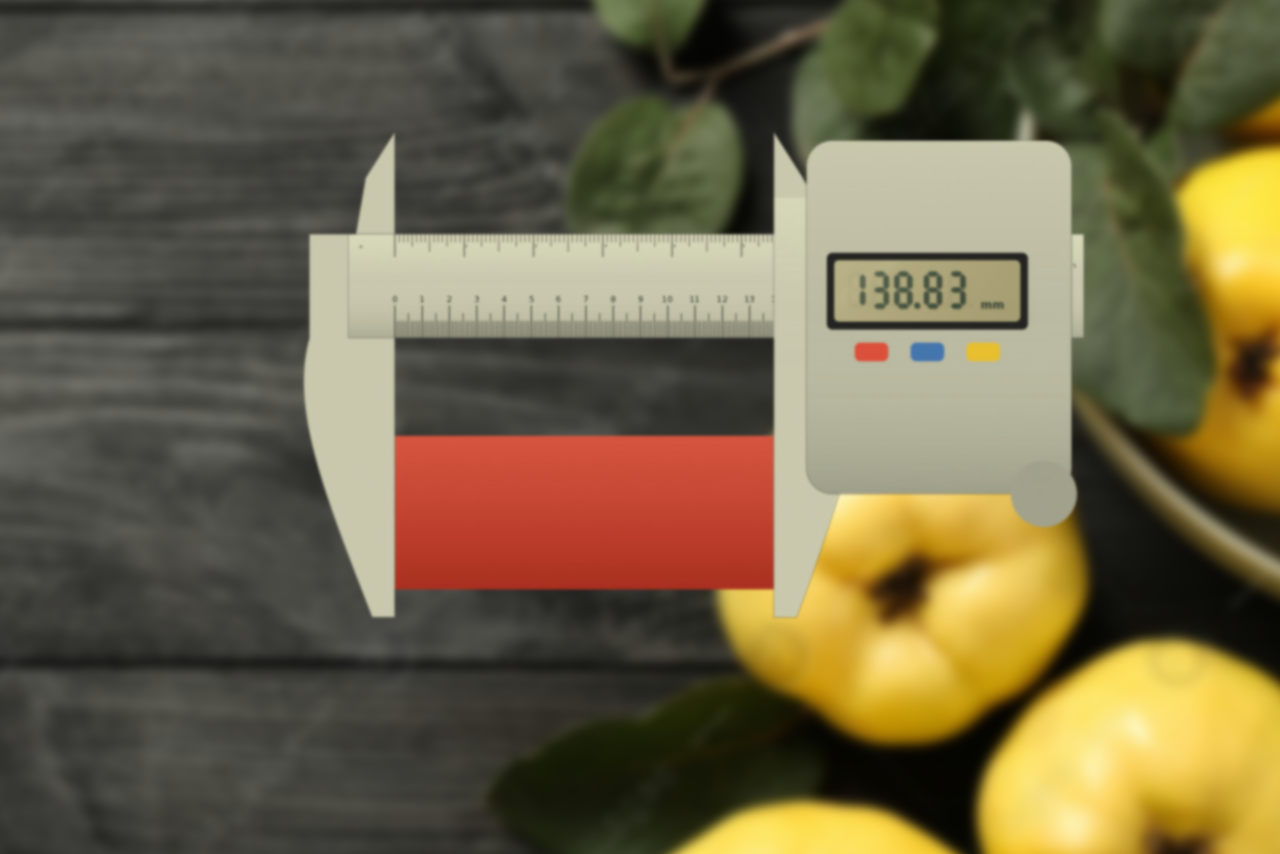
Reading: 138.83 mm
